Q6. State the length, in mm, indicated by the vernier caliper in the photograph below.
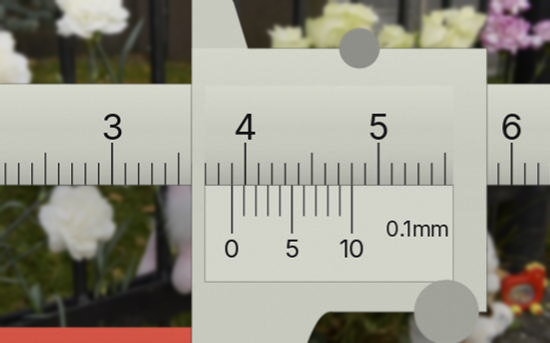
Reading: 39.0 mm
